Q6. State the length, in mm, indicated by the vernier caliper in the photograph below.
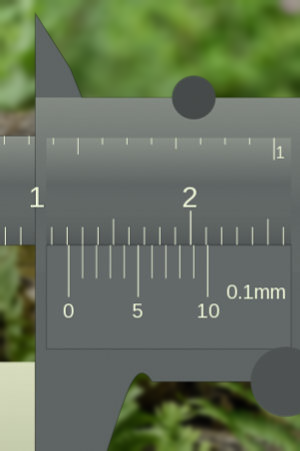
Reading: 12.1 mm
